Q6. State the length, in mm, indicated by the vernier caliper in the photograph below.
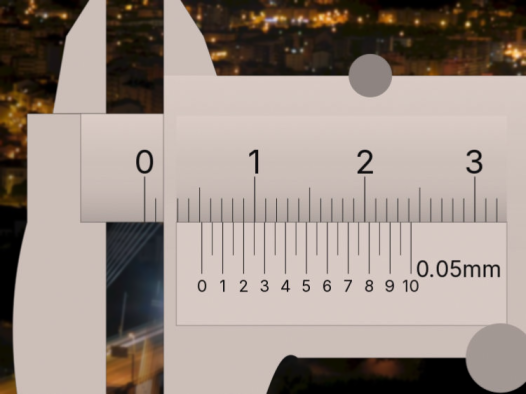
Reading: 5.2 mm
